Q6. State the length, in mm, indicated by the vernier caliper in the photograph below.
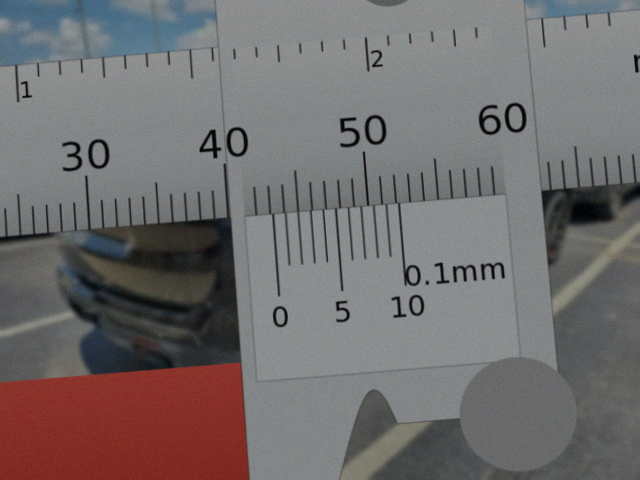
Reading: 43.2 mm
